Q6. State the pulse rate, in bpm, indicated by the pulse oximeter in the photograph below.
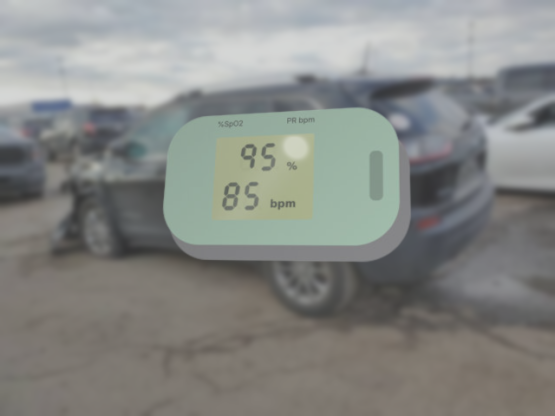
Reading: 85 bpm
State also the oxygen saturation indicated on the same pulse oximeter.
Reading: 95 %
